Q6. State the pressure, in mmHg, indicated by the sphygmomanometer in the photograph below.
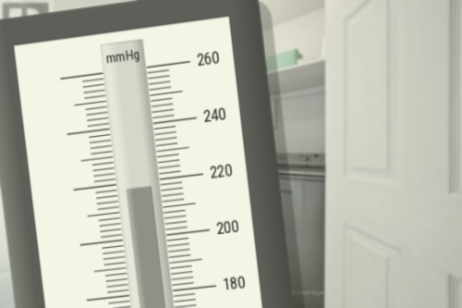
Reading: 218 mmHg
